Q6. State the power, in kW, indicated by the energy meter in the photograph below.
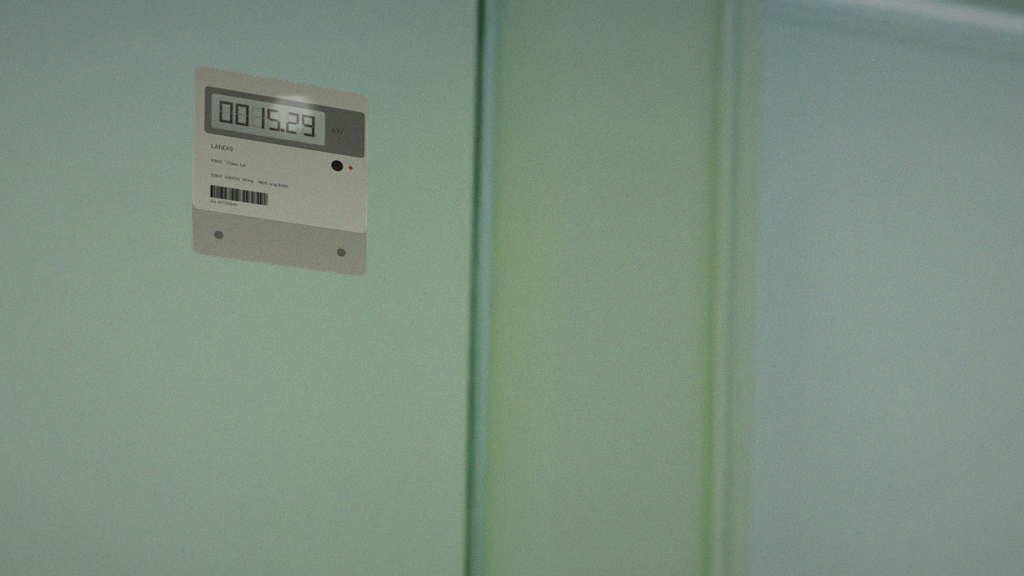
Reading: 15.29 kW
